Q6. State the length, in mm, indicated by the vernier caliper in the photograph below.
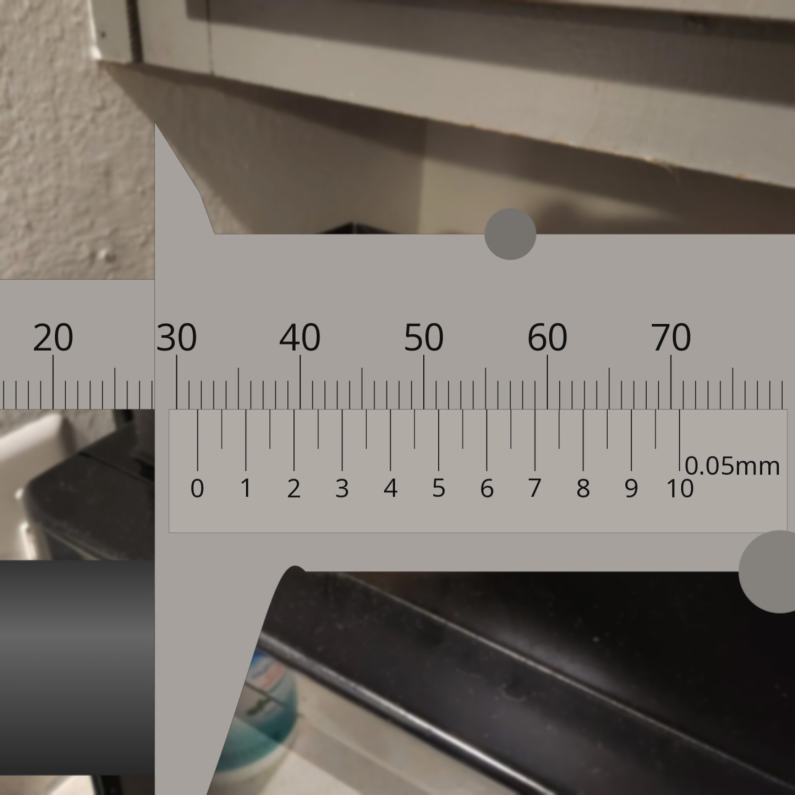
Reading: 31.7 mm
